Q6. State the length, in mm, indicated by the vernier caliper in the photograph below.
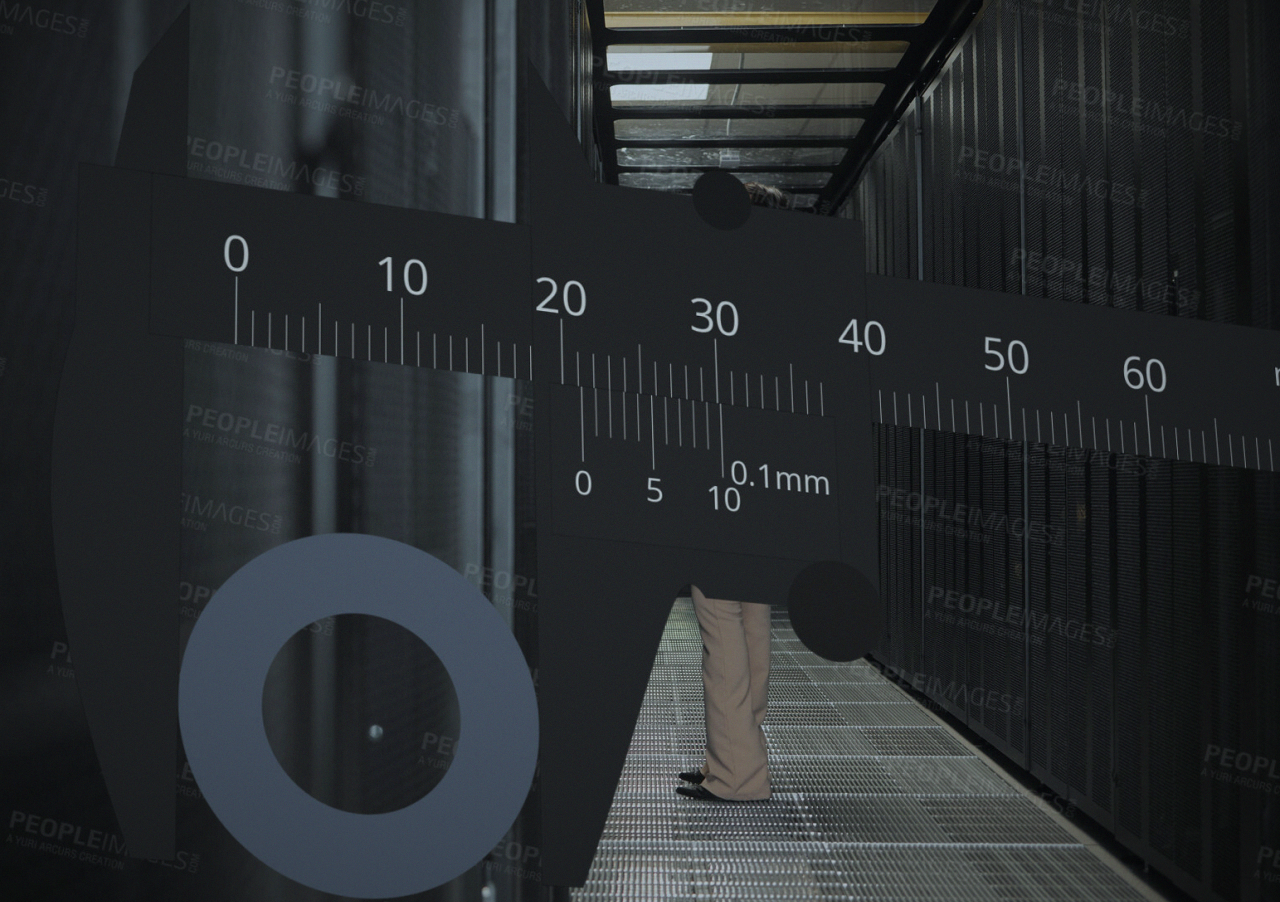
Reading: 21.2 mm
